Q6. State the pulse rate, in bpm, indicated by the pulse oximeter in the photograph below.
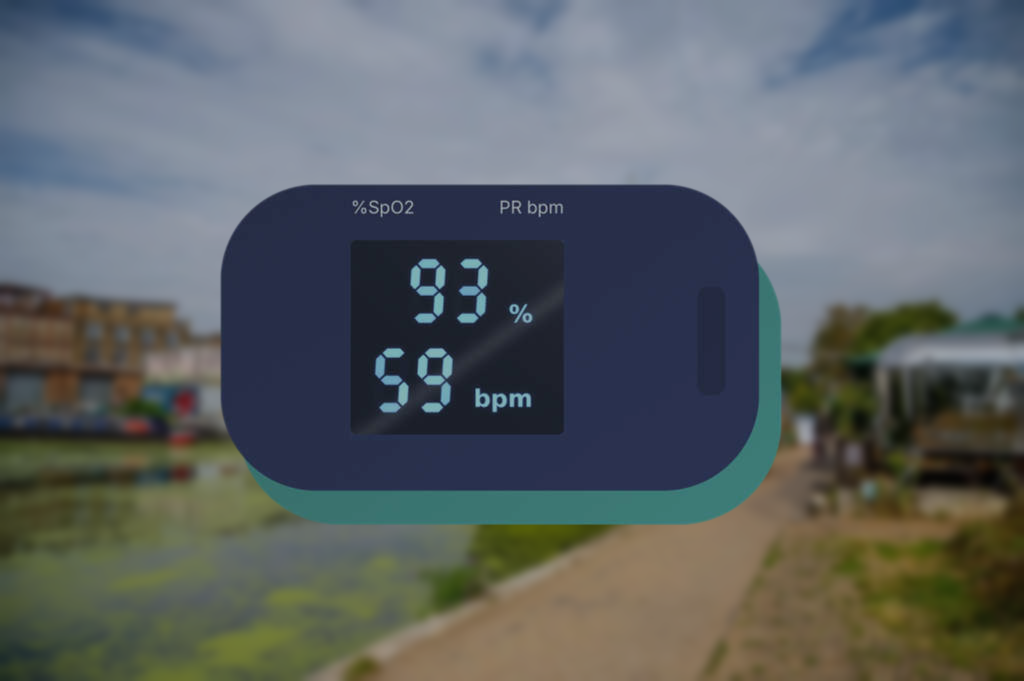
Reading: 59 bpm
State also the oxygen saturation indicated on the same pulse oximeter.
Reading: 93 %
